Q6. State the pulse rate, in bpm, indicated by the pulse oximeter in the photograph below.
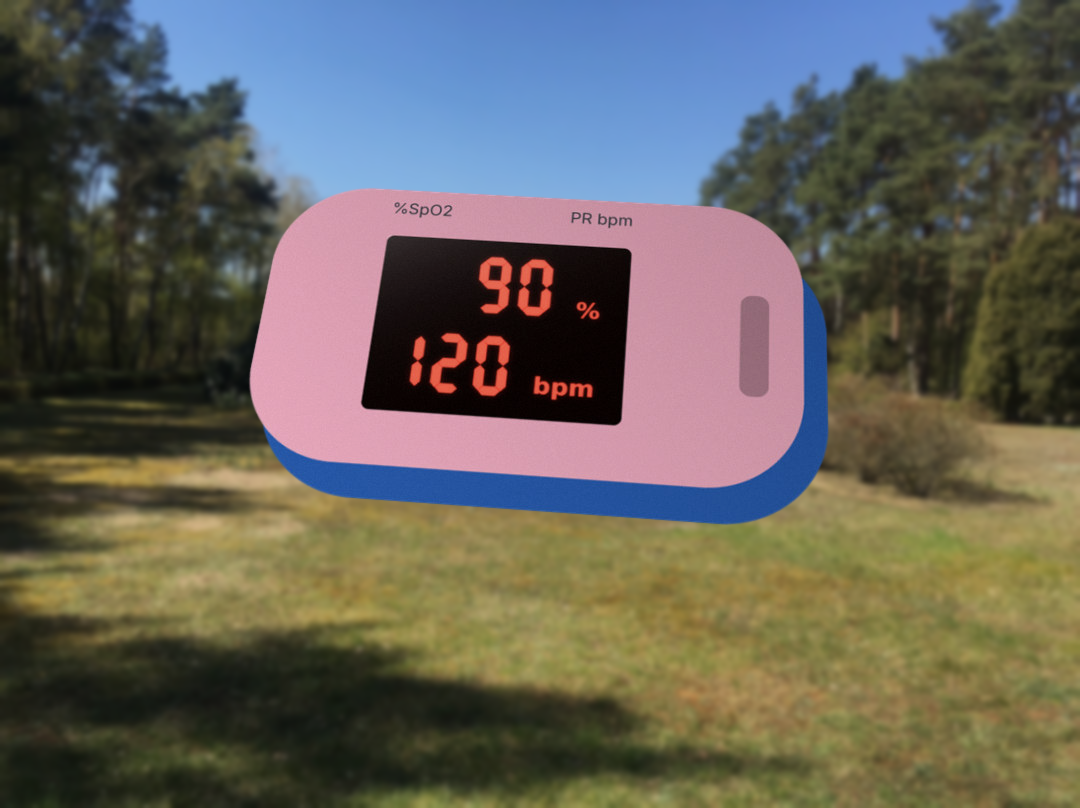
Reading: 120 bpm
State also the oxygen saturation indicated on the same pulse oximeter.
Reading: 90 %
